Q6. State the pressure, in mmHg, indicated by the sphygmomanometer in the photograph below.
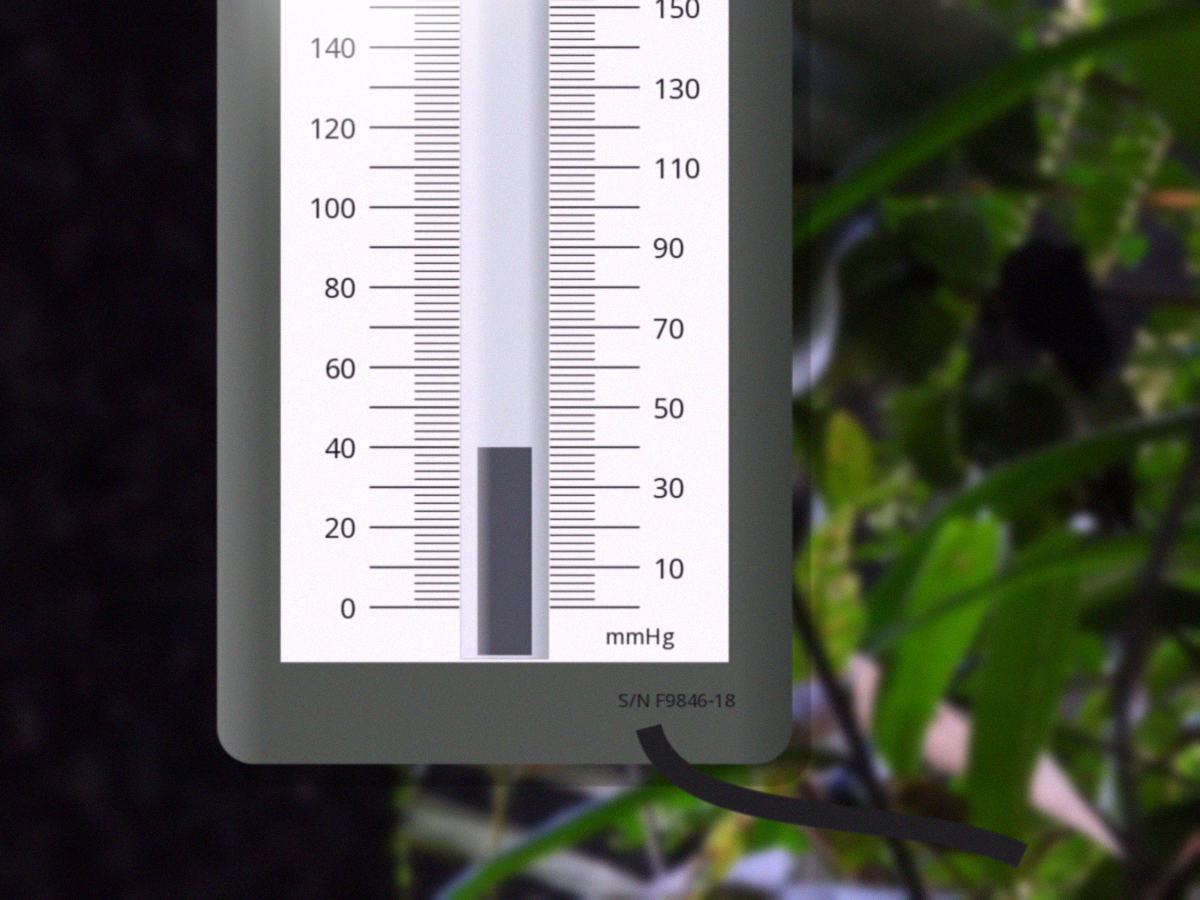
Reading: 40 mmHg
